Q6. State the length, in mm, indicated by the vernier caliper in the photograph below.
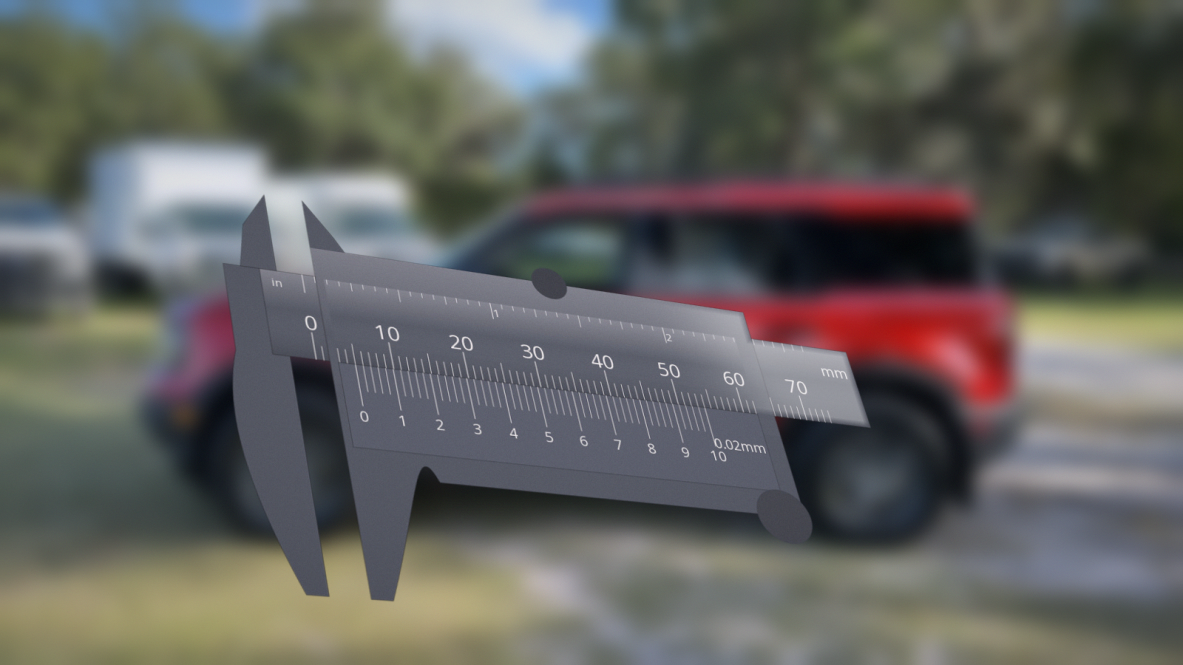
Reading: 5.0 mm
